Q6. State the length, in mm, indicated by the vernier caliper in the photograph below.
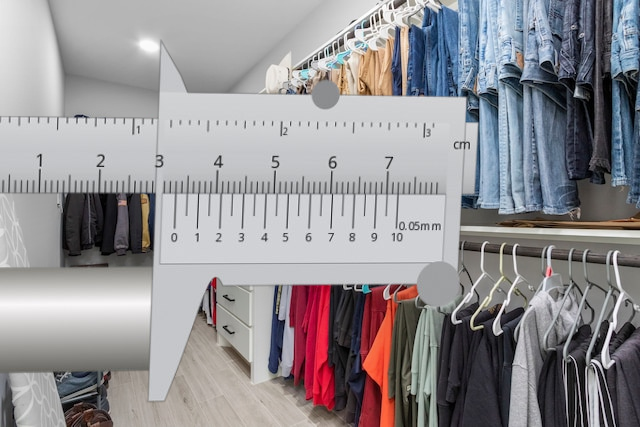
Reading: 33.0 mm
